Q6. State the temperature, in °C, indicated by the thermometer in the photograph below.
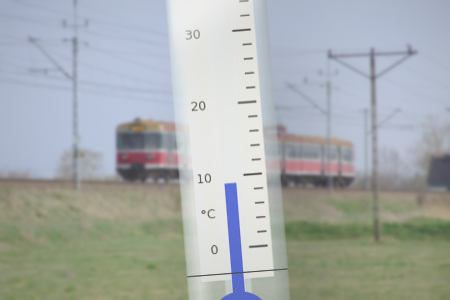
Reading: 9 °C
